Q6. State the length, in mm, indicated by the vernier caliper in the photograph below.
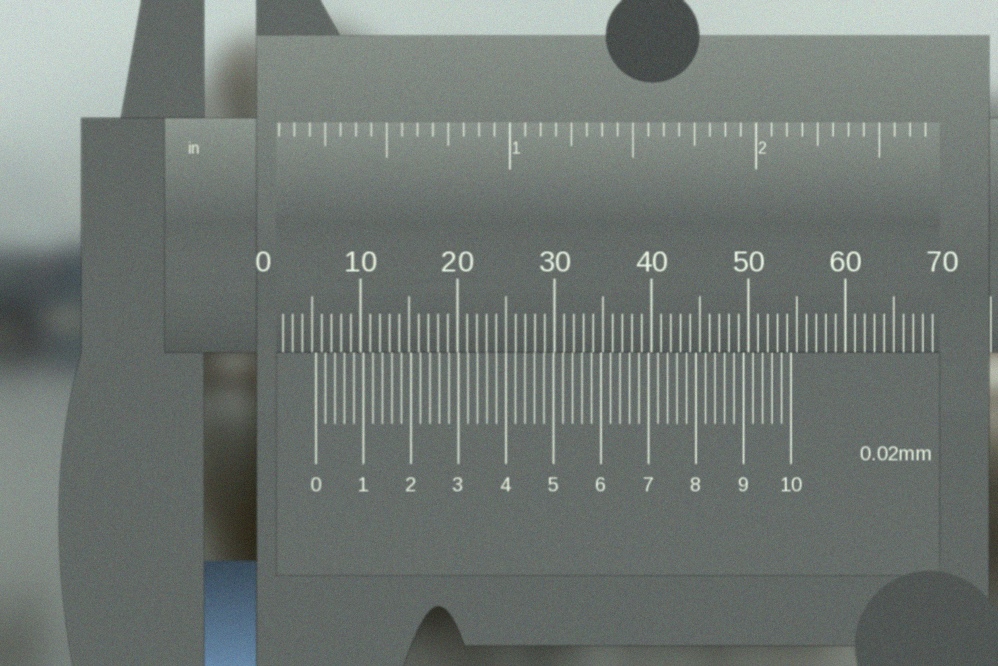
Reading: 5.4 mm
